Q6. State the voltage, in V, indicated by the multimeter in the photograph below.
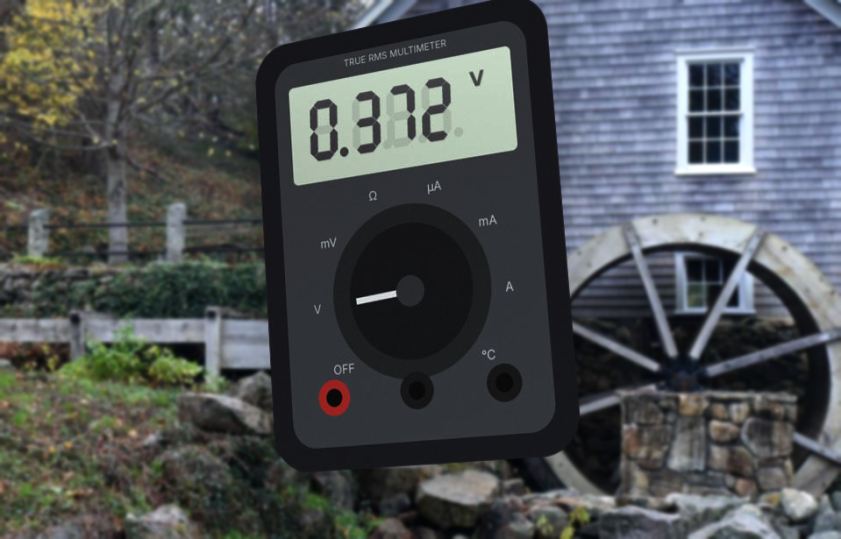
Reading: 0.372 V
